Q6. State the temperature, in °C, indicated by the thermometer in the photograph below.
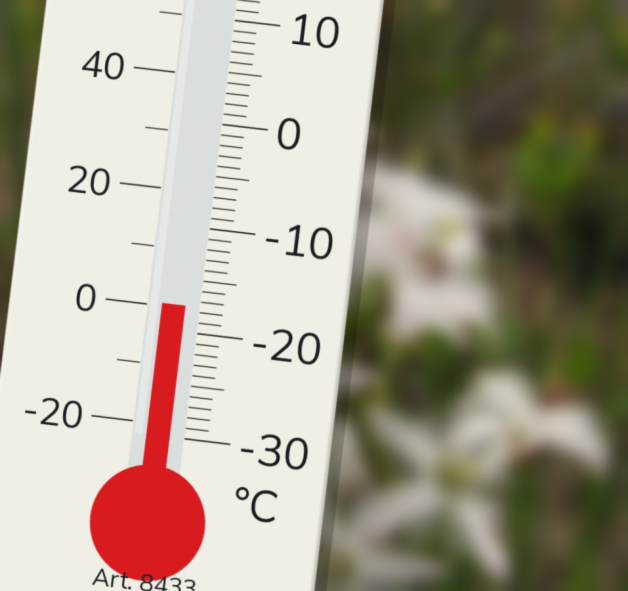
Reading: -17.5 °C
